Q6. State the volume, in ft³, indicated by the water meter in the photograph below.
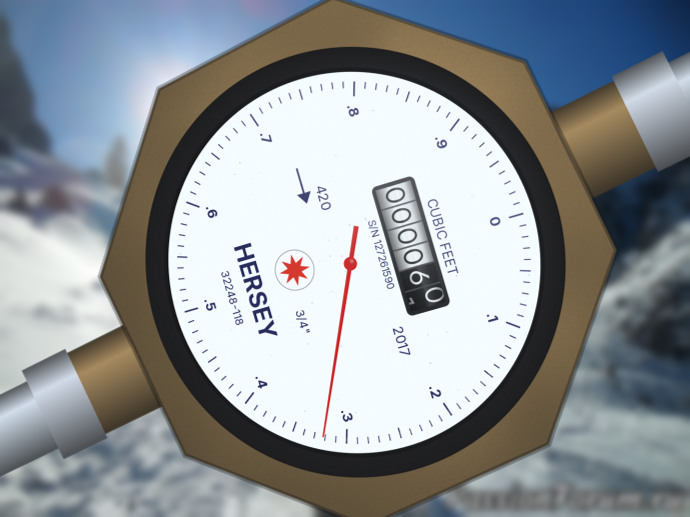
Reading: 60.32 ft³
